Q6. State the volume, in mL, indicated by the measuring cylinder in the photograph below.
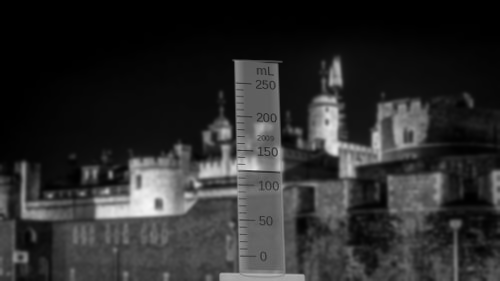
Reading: 120 mL
